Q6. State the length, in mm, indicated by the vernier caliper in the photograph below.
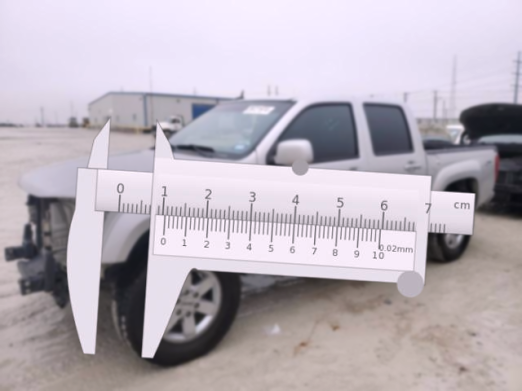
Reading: 10.5 mm
